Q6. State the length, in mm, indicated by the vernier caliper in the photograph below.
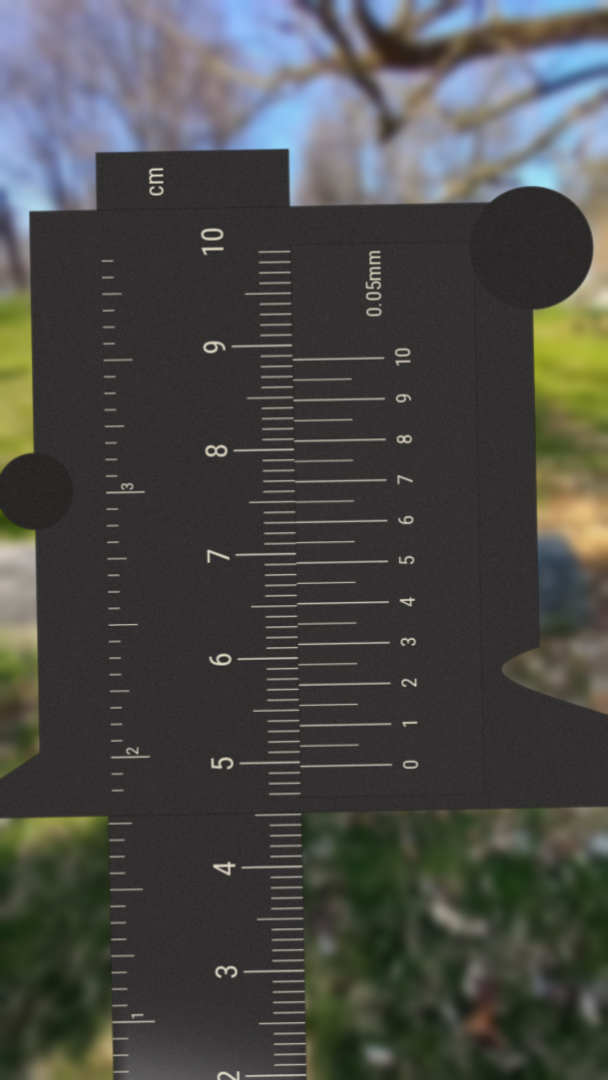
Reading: 49.6 mm
